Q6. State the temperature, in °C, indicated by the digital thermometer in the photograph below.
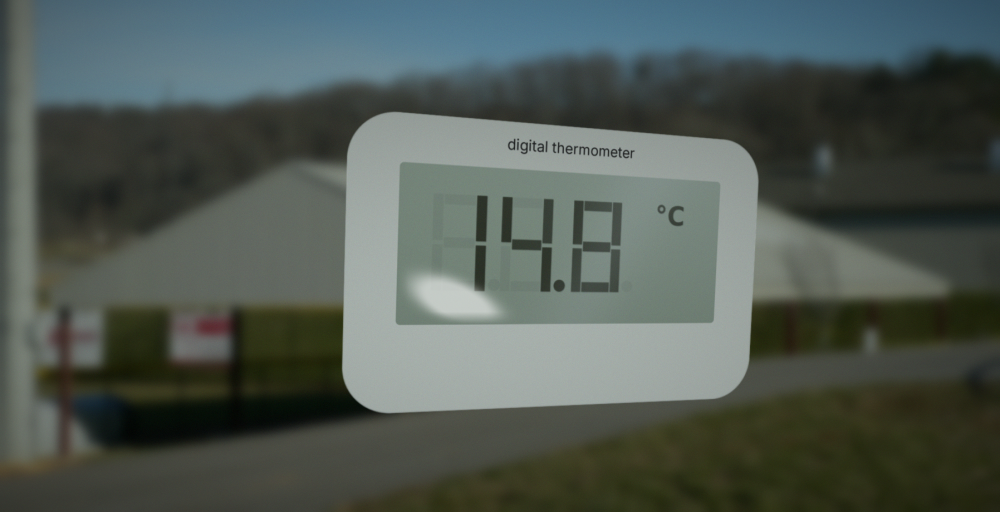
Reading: 14.8 °C
